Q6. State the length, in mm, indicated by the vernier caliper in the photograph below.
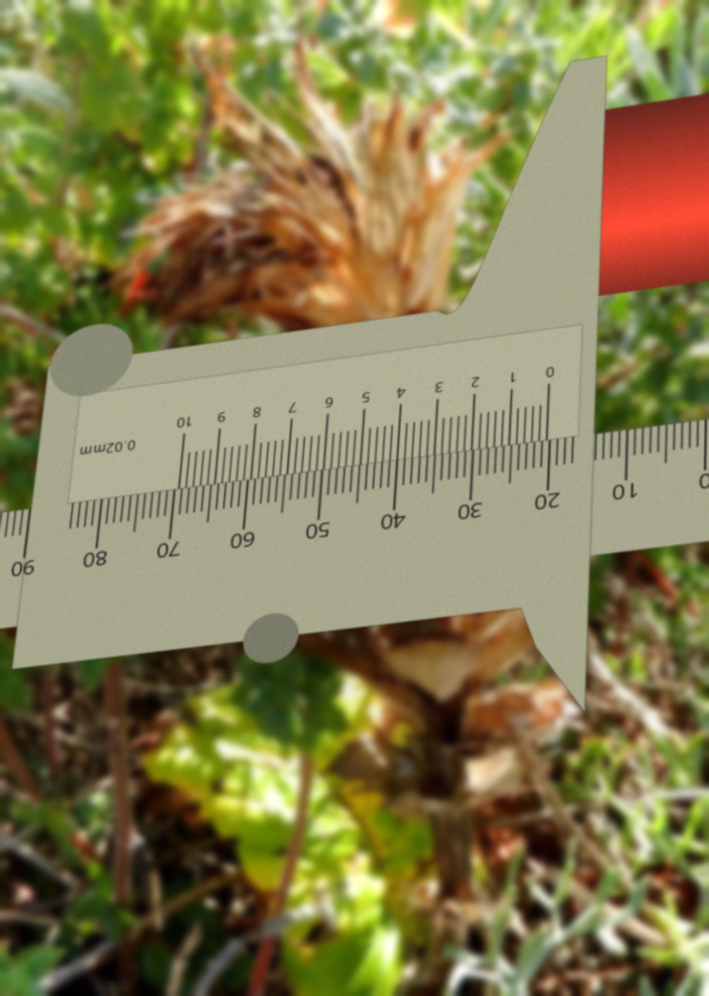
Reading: 20.4 mm
